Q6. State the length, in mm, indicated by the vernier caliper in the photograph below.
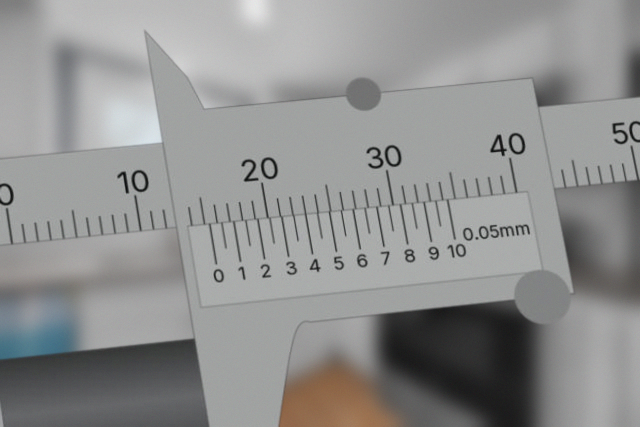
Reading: 15.4 mm
